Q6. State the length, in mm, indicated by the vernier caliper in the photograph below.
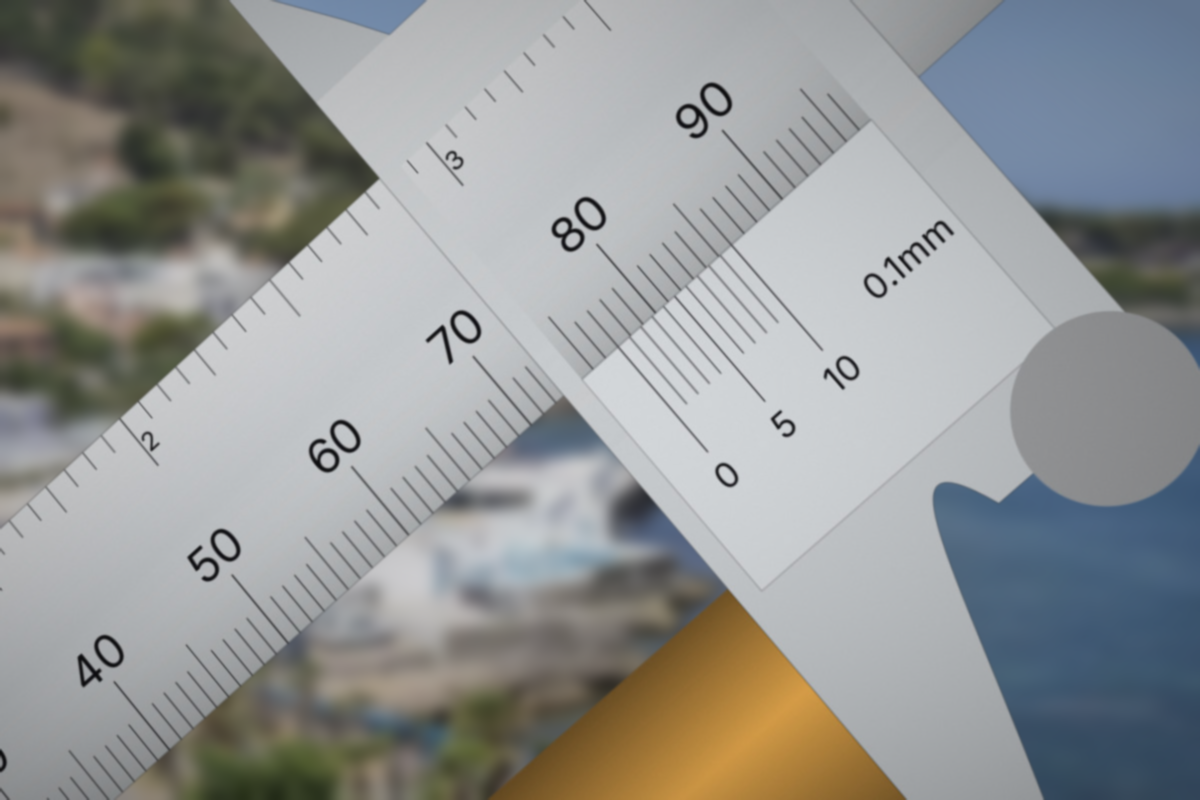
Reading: 77.0 mm
